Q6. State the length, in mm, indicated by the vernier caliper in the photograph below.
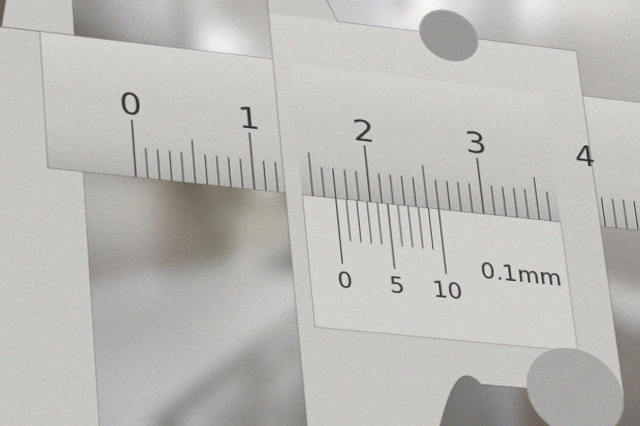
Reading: 17.0 mm
